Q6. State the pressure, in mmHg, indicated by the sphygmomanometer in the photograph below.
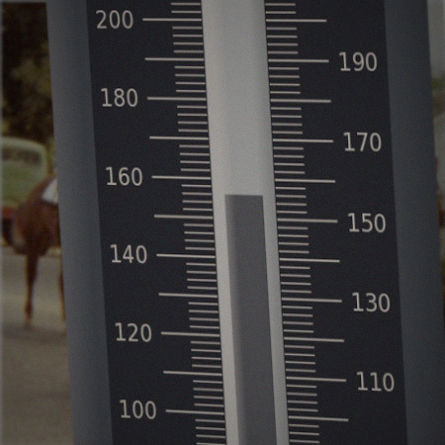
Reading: 156 mmHg
